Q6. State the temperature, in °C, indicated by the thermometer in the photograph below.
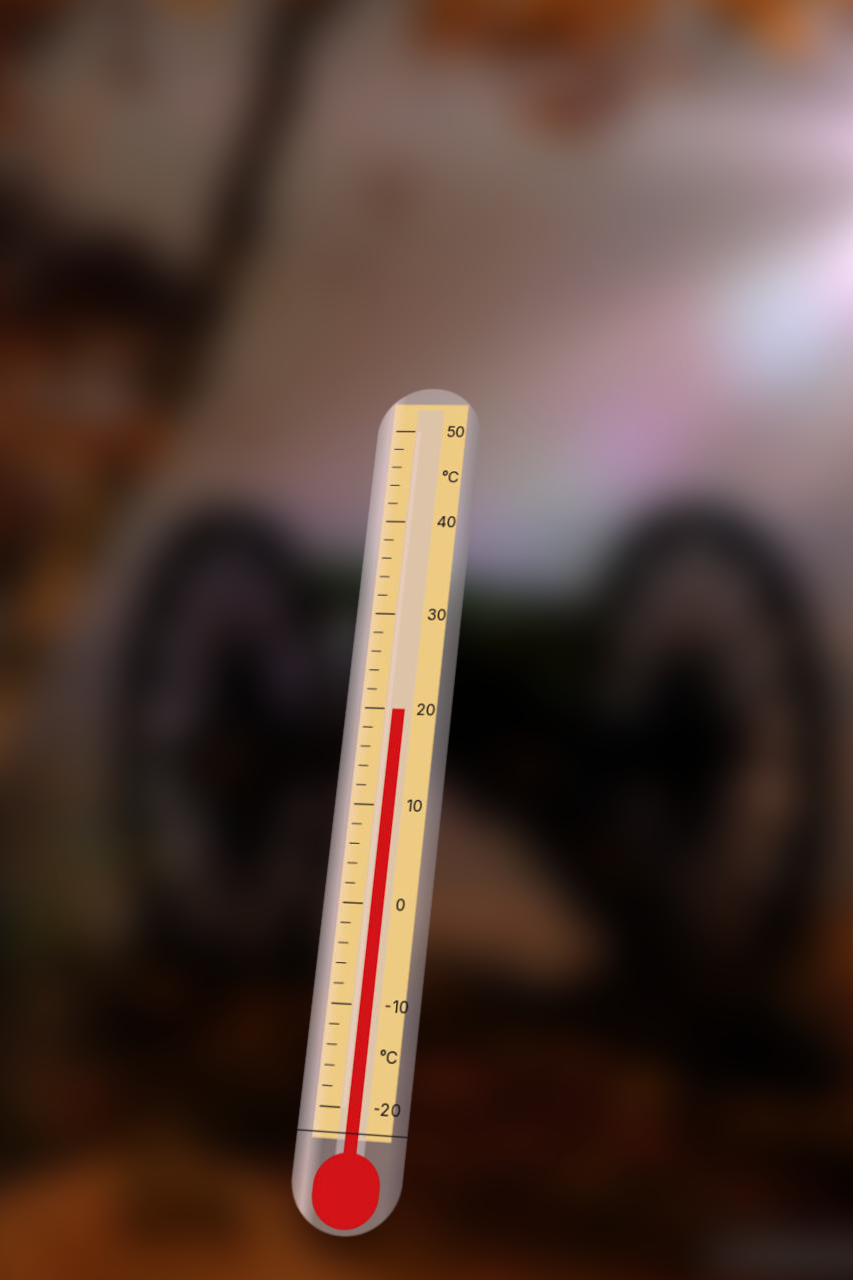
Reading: 20 °C
